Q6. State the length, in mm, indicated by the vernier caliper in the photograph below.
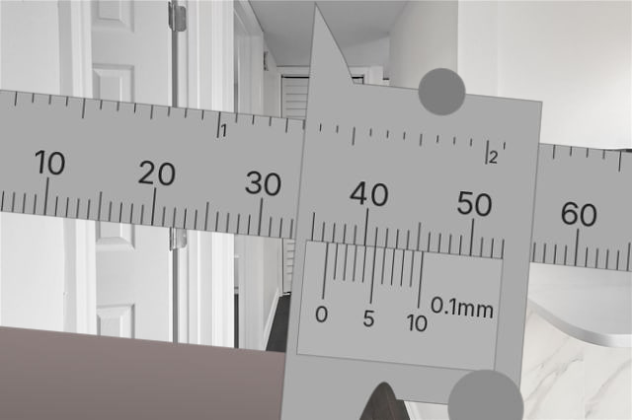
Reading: 36.5 mm
